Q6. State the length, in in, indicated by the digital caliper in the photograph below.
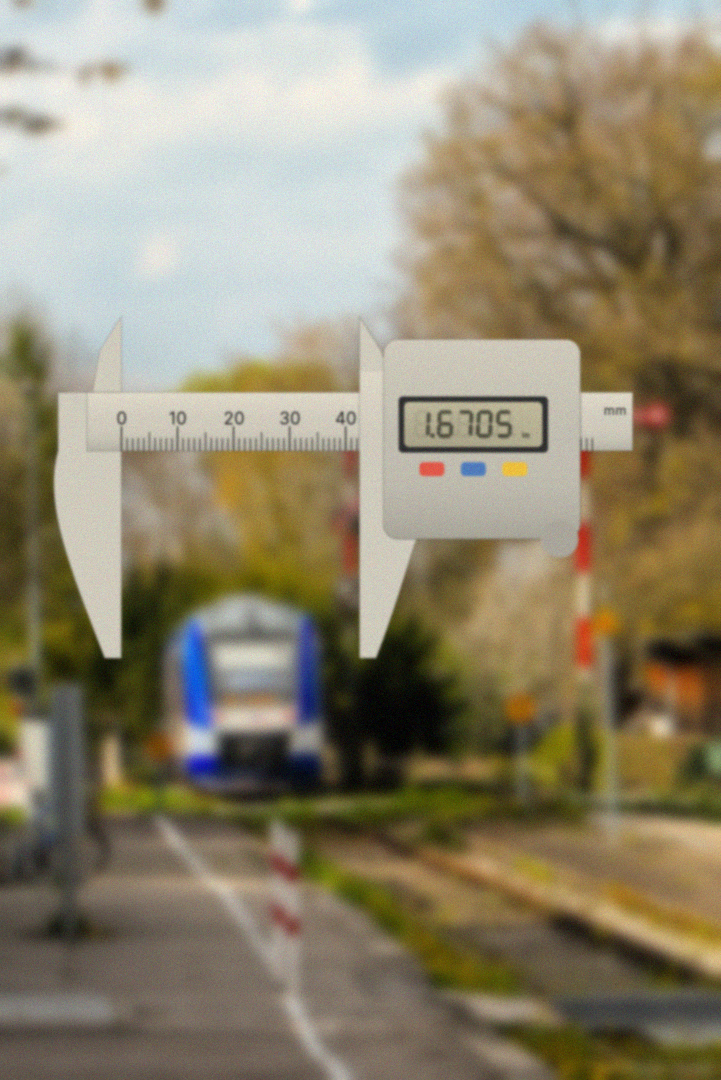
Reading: 1.6705 in
